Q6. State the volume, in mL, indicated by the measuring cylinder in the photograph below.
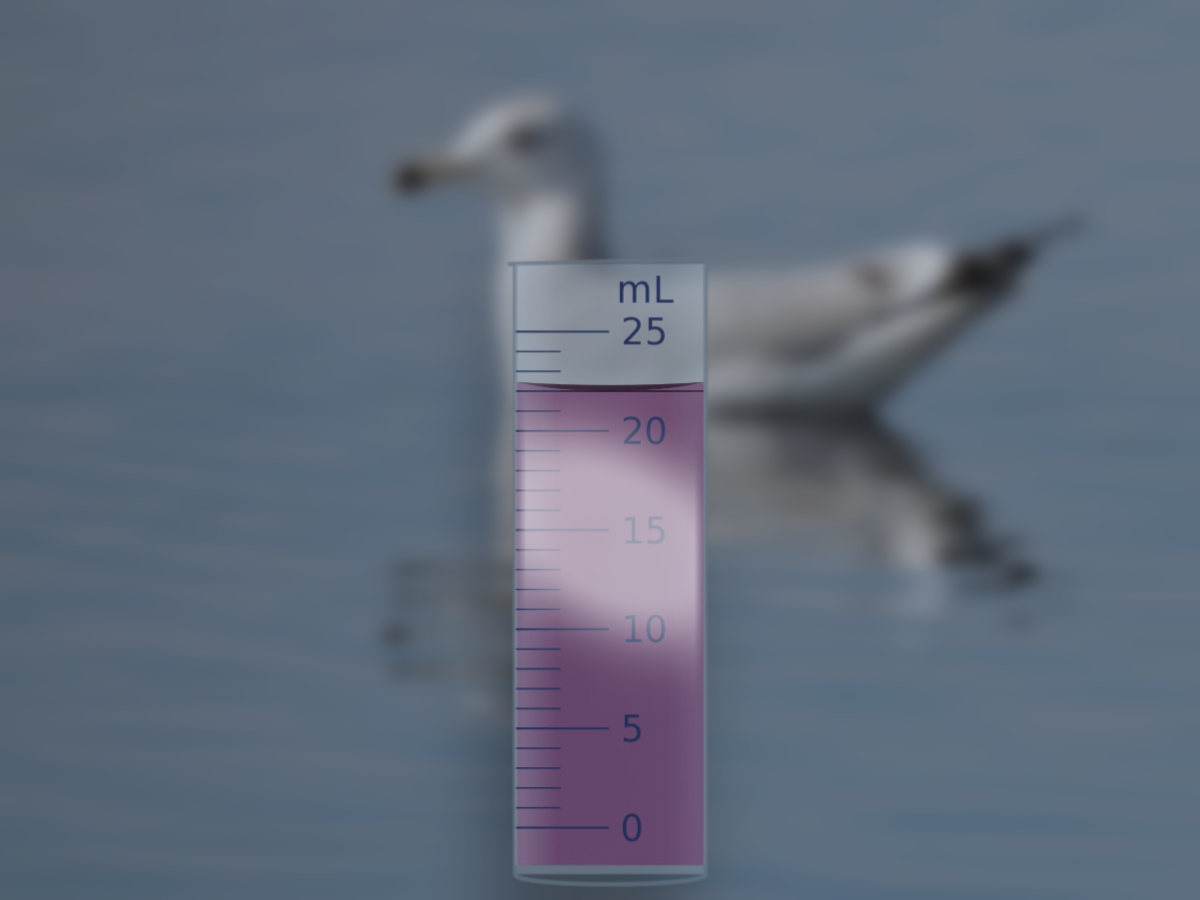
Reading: 22 mL
